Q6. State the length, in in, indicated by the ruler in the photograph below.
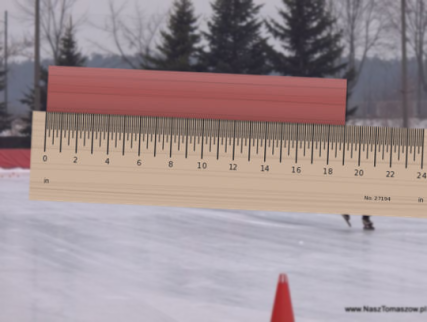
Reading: 19 in
